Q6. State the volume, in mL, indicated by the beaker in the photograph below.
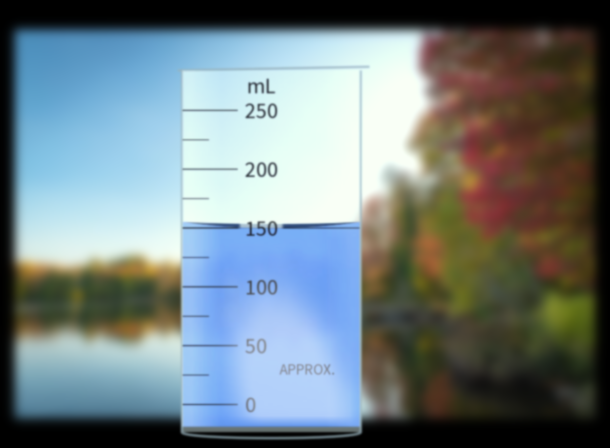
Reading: 150 mL
